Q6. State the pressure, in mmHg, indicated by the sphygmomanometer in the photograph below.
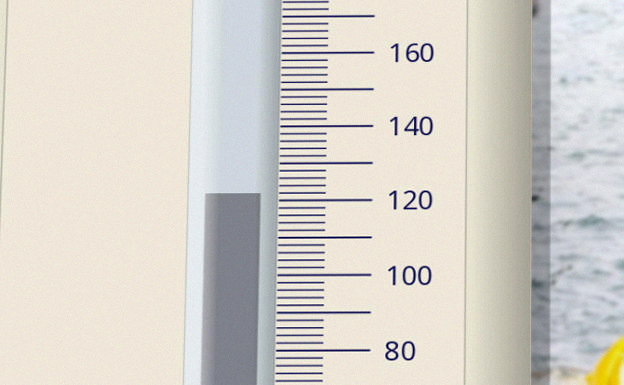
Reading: 122 mmHg
